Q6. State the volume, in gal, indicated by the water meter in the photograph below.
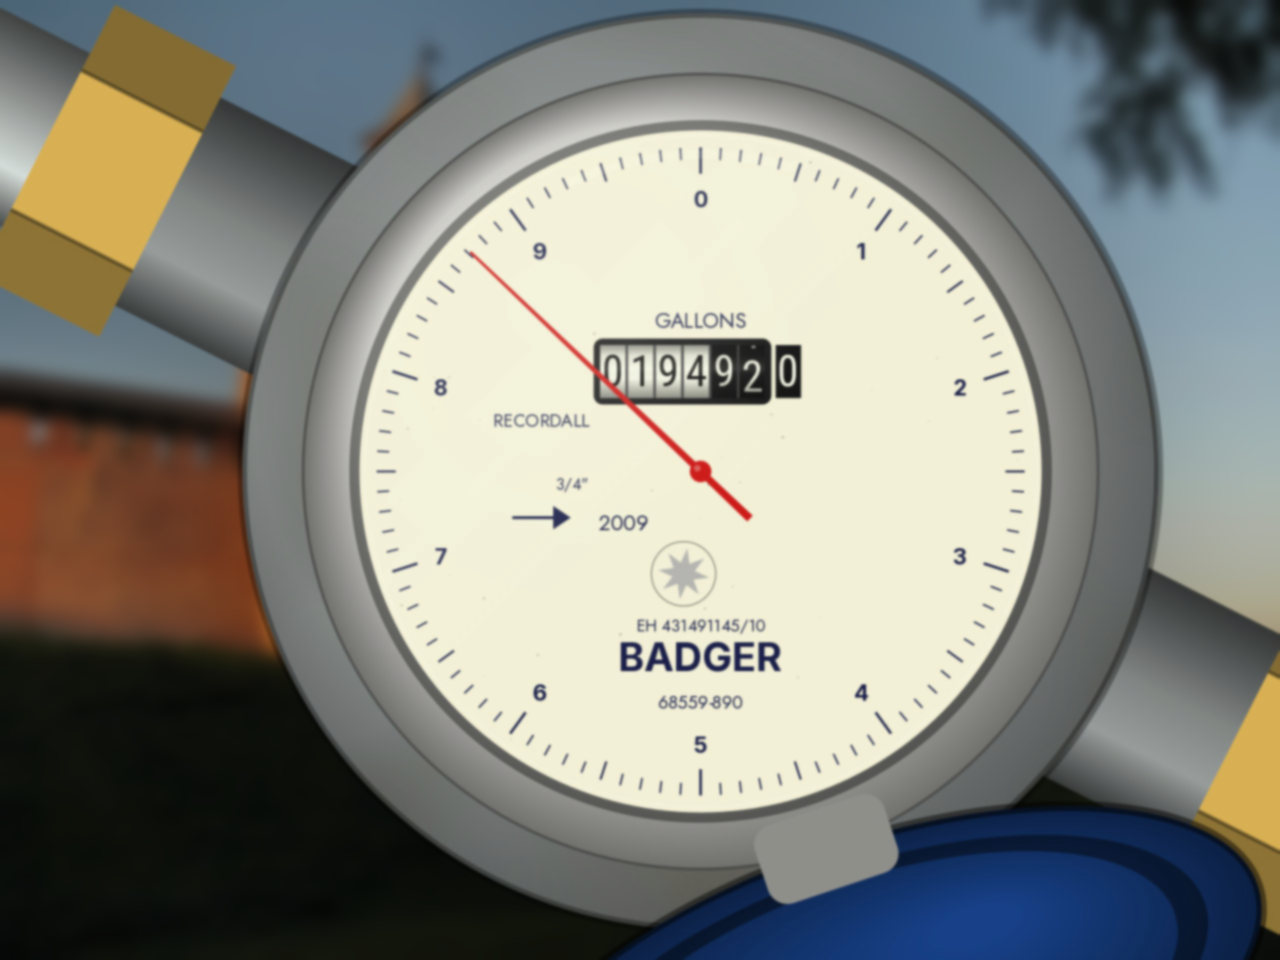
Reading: 194918.7 gal
